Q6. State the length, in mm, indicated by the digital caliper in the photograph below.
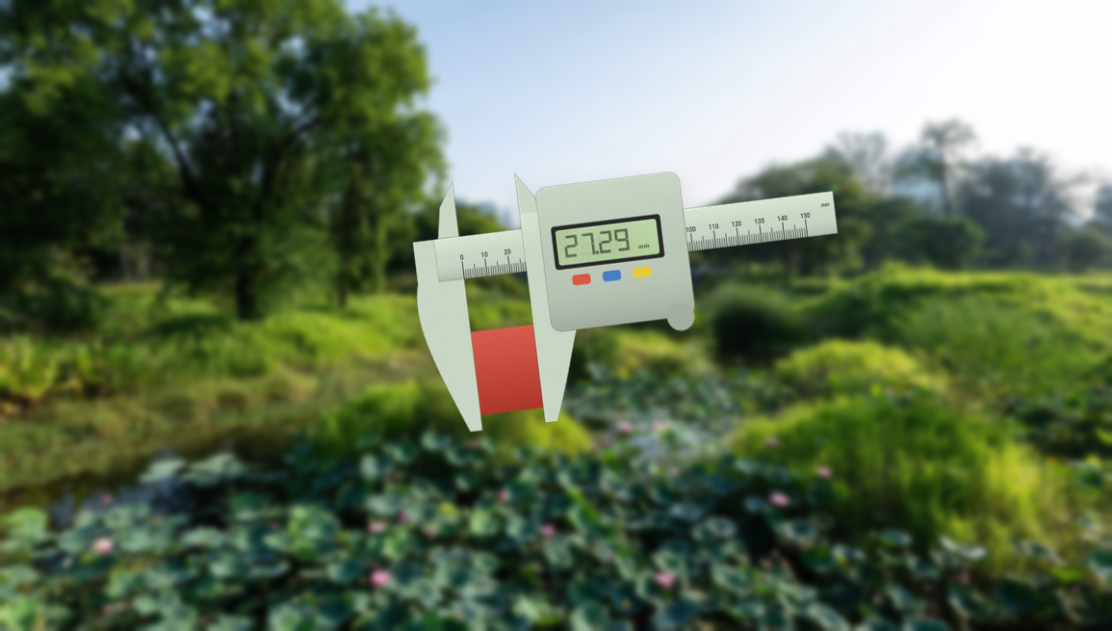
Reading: 27.29 mm
